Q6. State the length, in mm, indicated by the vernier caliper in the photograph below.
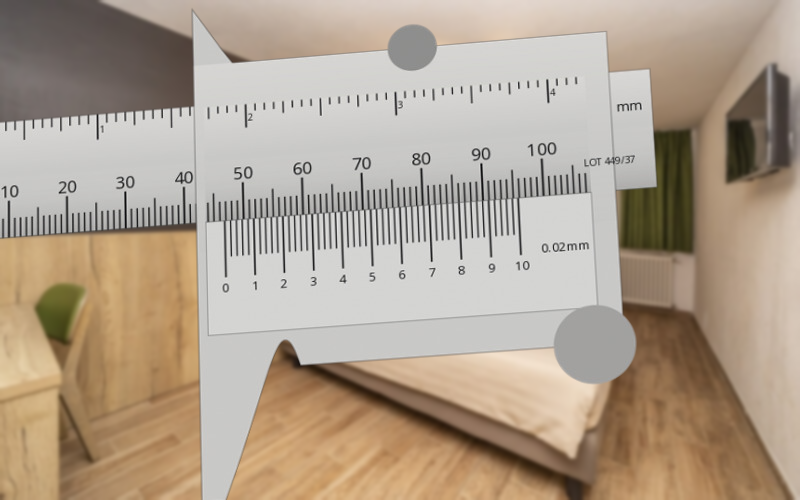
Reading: 46.8 mm
